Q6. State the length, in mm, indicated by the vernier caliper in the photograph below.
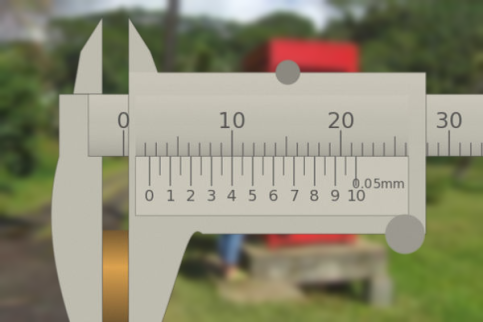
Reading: 2.4 mm
